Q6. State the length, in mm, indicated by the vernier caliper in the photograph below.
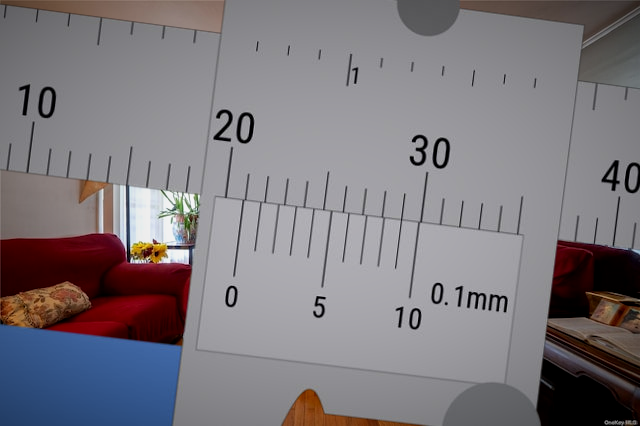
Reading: 20.9 mm
